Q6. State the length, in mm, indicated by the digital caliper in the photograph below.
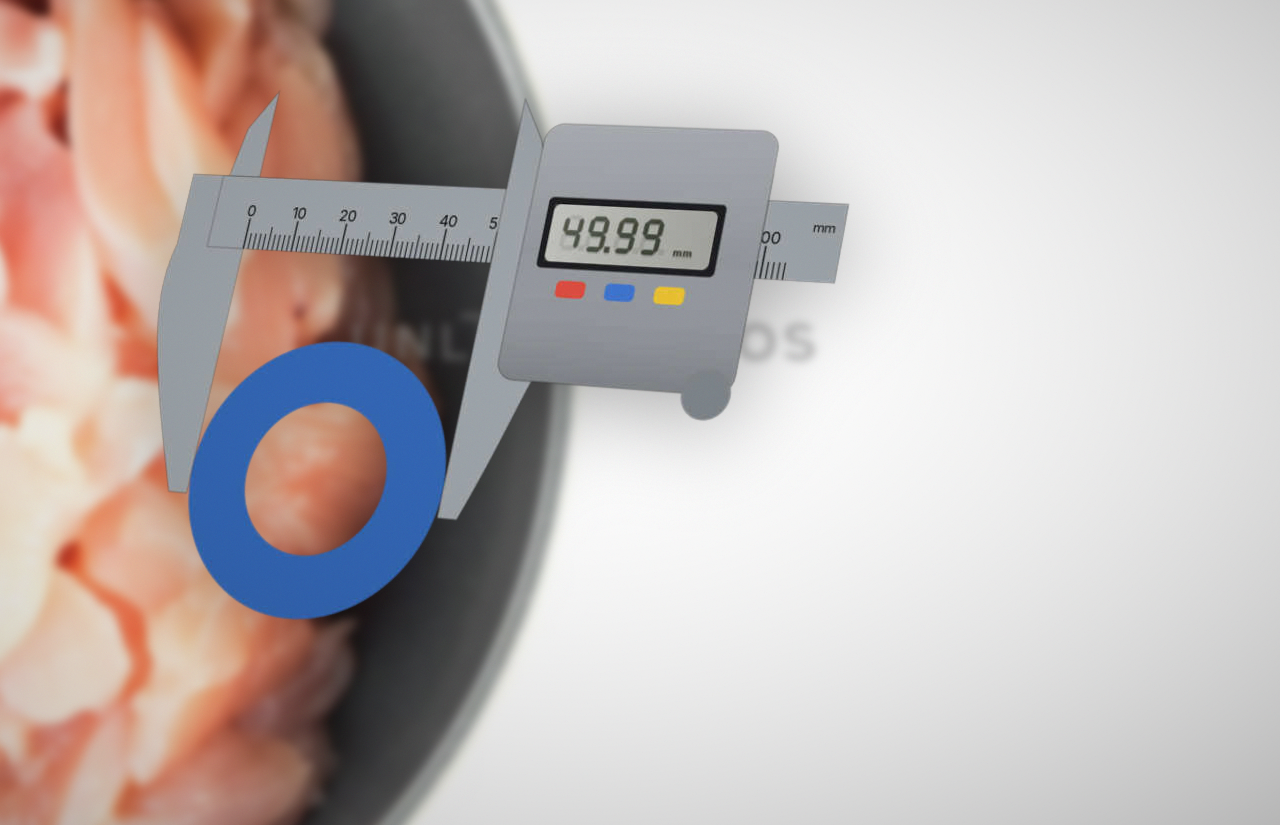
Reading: 49.99 mm
